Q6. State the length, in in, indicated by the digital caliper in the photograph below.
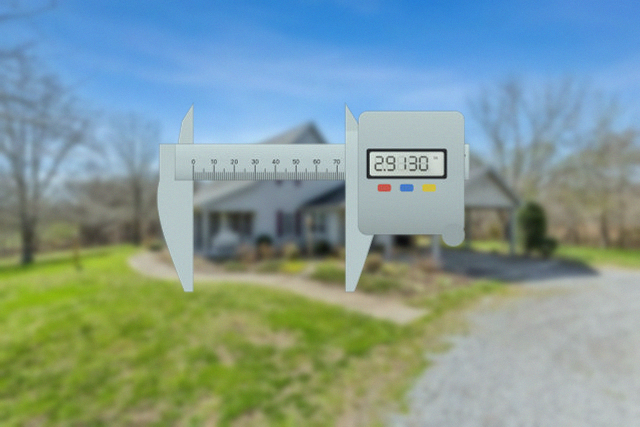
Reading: 2.9130 in
